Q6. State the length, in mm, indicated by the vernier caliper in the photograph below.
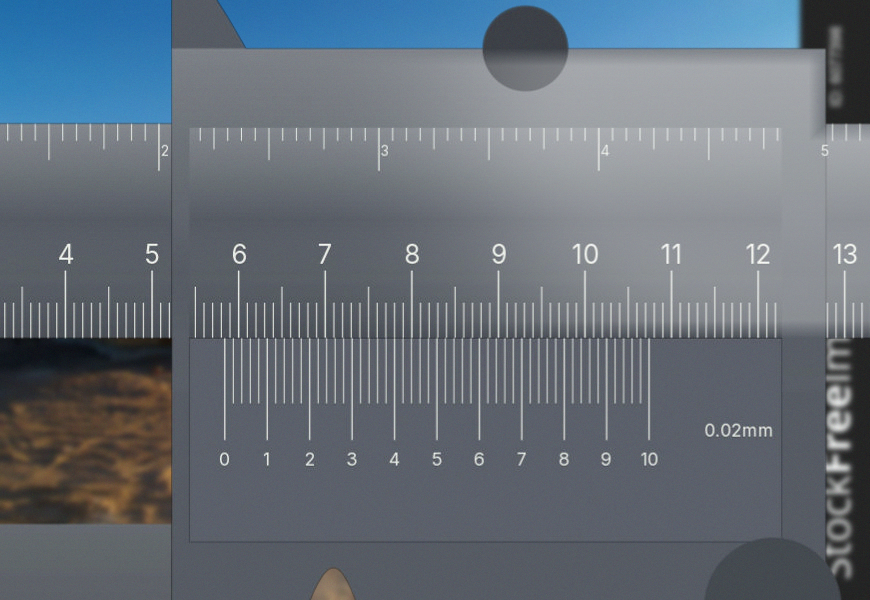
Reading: 58.4 mm
